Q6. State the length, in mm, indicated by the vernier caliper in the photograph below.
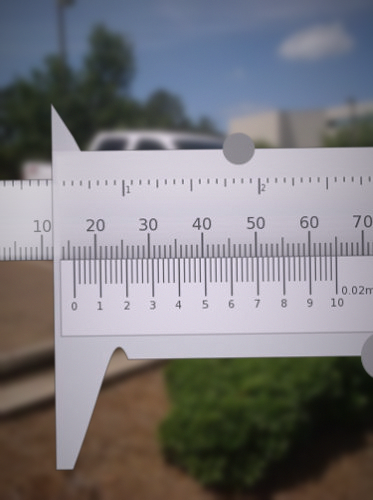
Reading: 16.0 mm
